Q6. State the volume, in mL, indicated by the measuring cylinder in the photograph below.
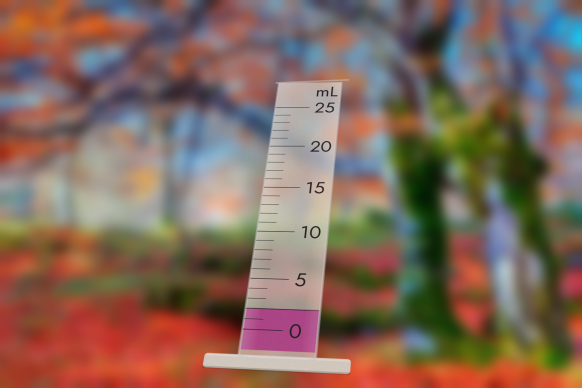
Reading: 2 mL
